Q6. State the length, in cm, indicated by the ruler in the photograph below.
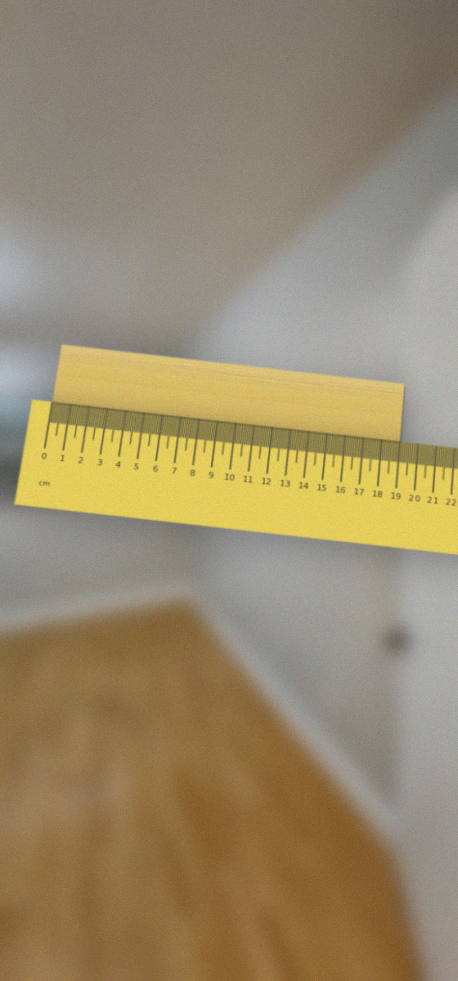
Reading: 19 cm
